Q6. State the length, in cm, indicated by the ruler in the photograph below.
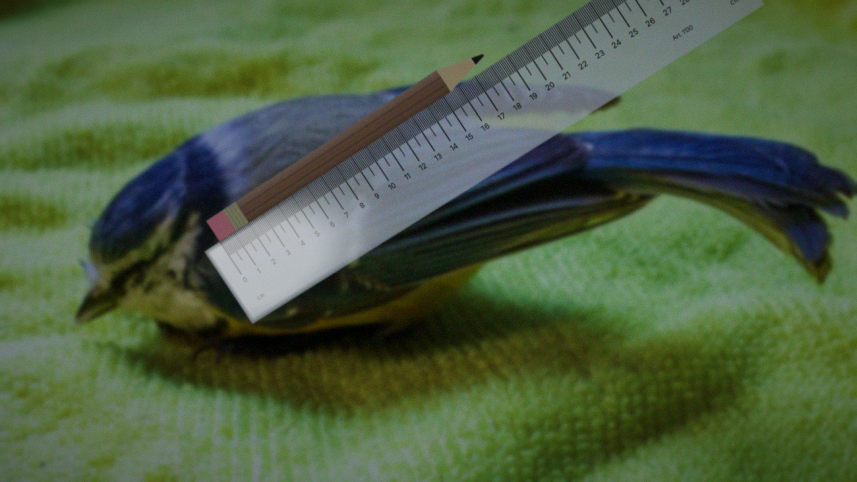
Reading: 18 cm
